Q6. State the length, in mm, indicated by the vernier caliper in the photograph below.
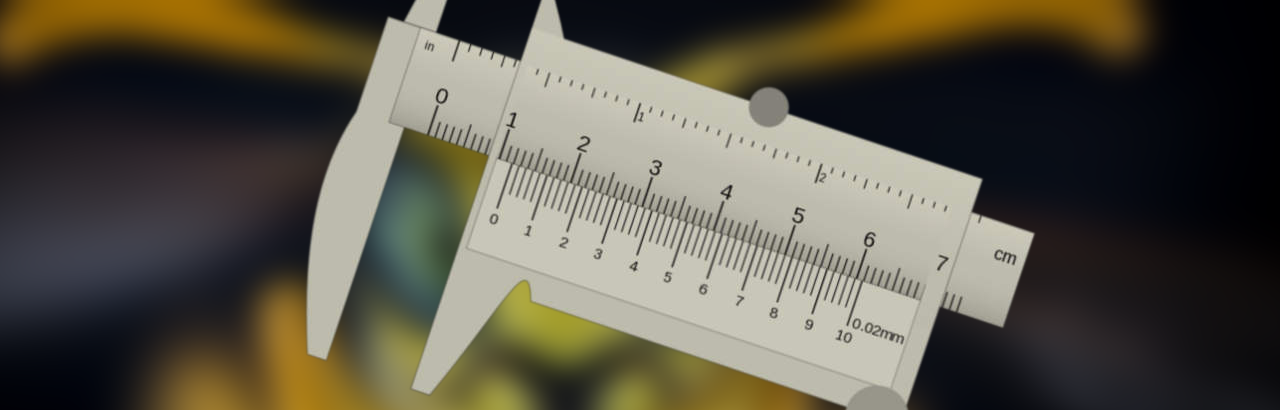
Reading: 11.8 mm
